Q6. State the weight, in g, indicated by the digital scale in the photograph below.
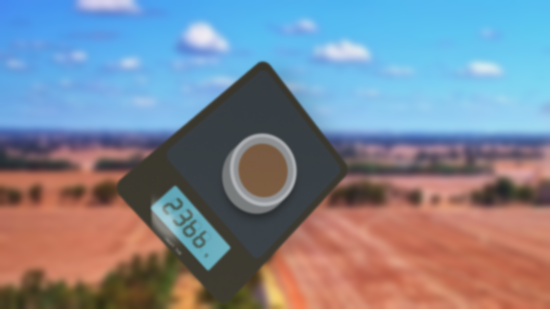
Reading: 2366 g
